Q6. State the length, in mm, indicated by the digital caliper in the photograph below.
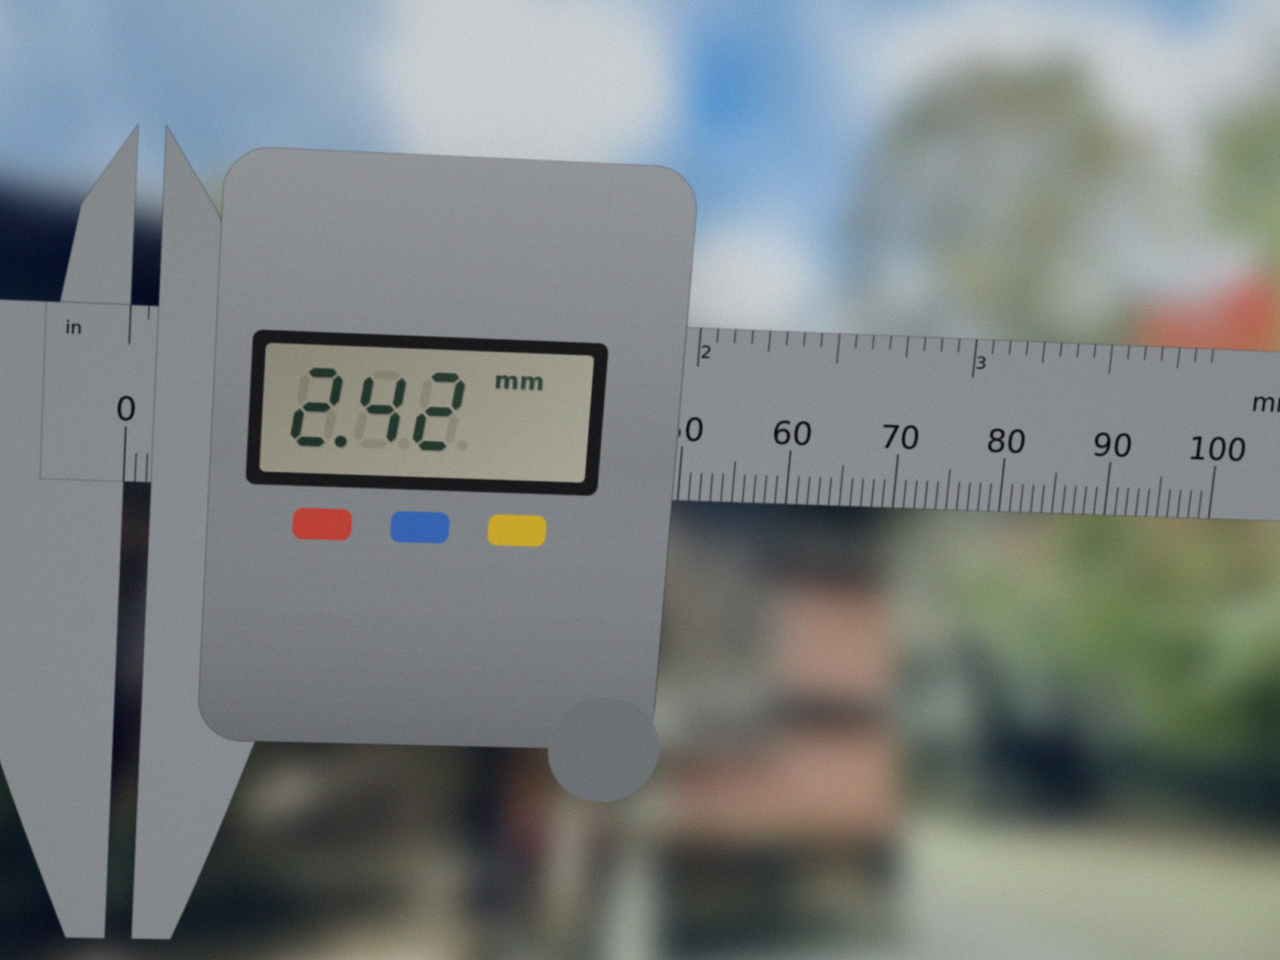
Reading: 2.42 mm
